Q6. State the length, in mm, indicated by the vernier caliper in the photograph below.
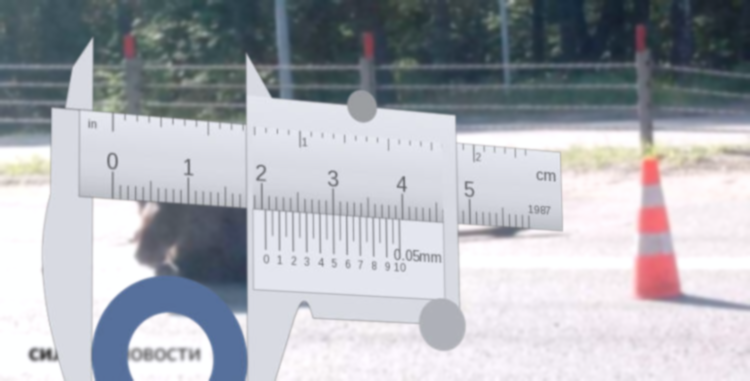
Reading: 20.5 mm
